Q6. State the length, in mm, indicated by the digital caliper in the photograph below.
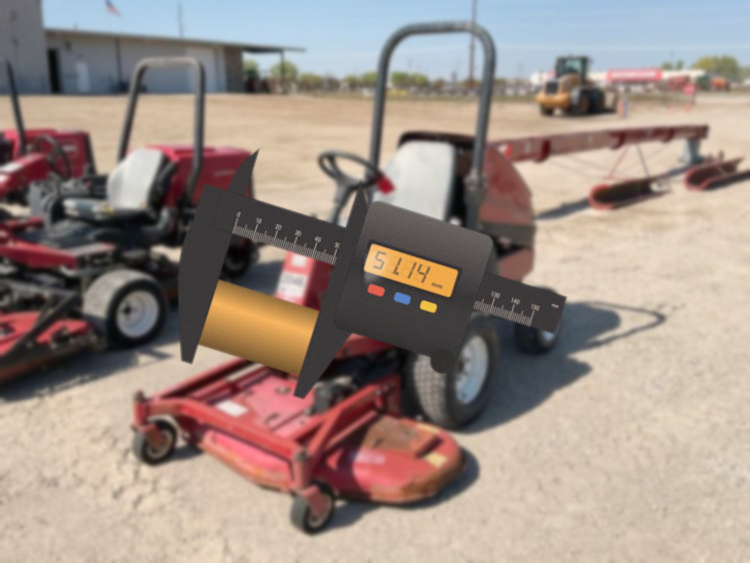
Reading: 51.14 mm
